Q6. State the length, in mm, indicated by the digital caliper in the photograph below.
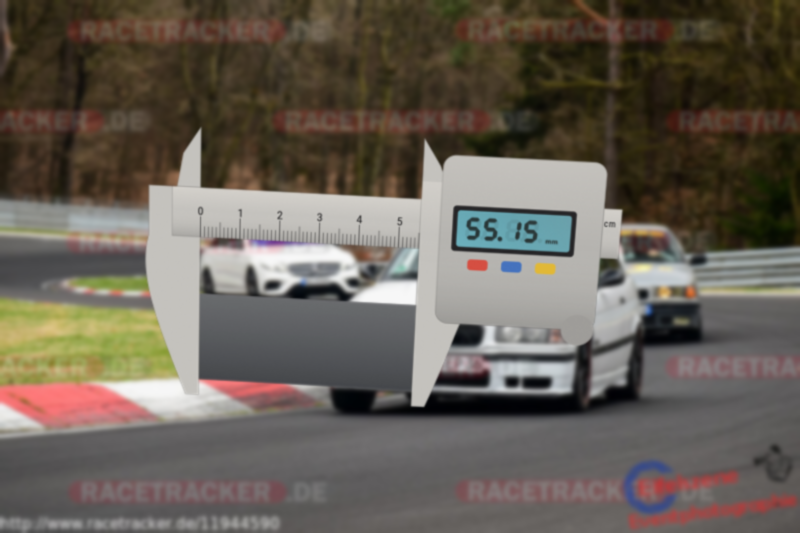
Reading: 55.15 mm
